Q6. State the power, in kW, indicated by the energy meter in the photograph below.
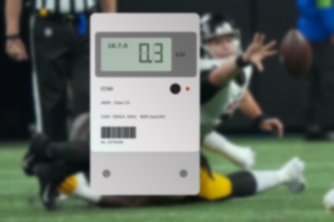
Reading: 0.3 kW
